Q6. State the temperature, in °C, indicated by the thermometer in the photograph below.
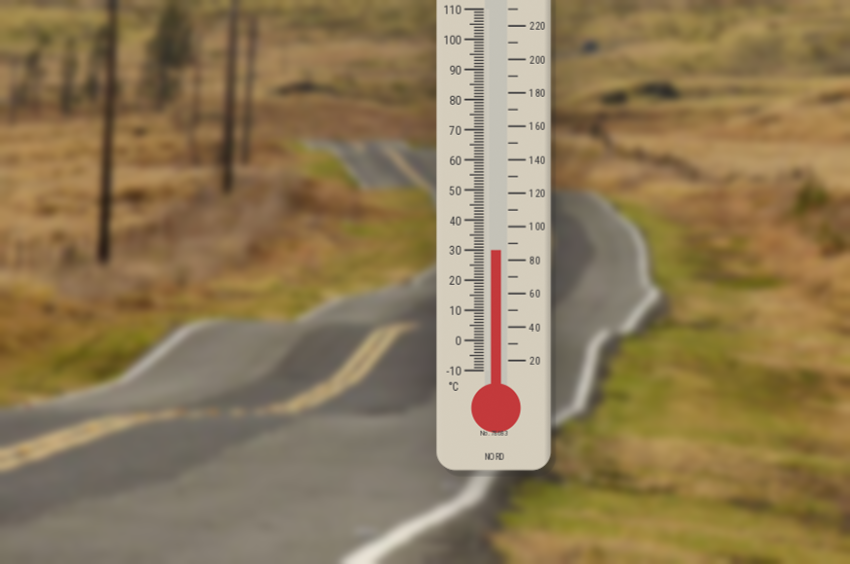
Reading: 30 °C
